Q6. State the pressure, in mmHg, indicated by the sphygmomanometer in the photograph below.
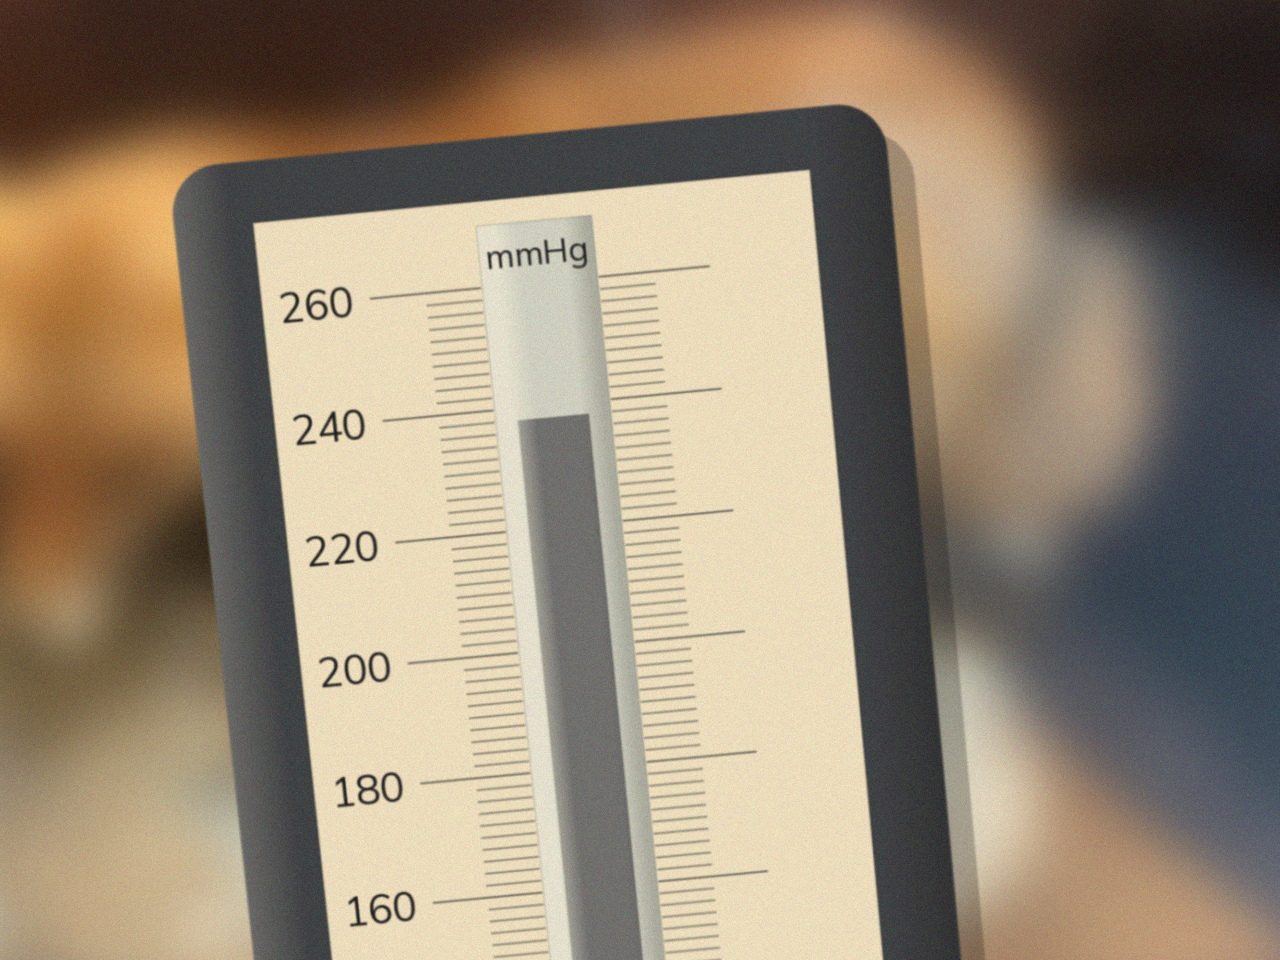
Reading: 238 mmHg
